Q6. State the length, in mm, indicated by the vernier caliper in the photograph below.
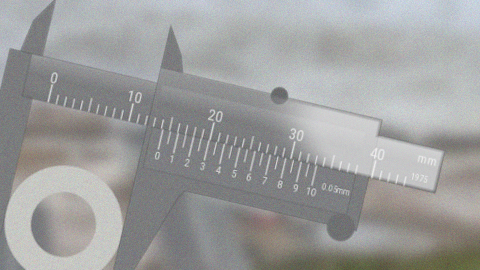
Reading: 14.2 mm
